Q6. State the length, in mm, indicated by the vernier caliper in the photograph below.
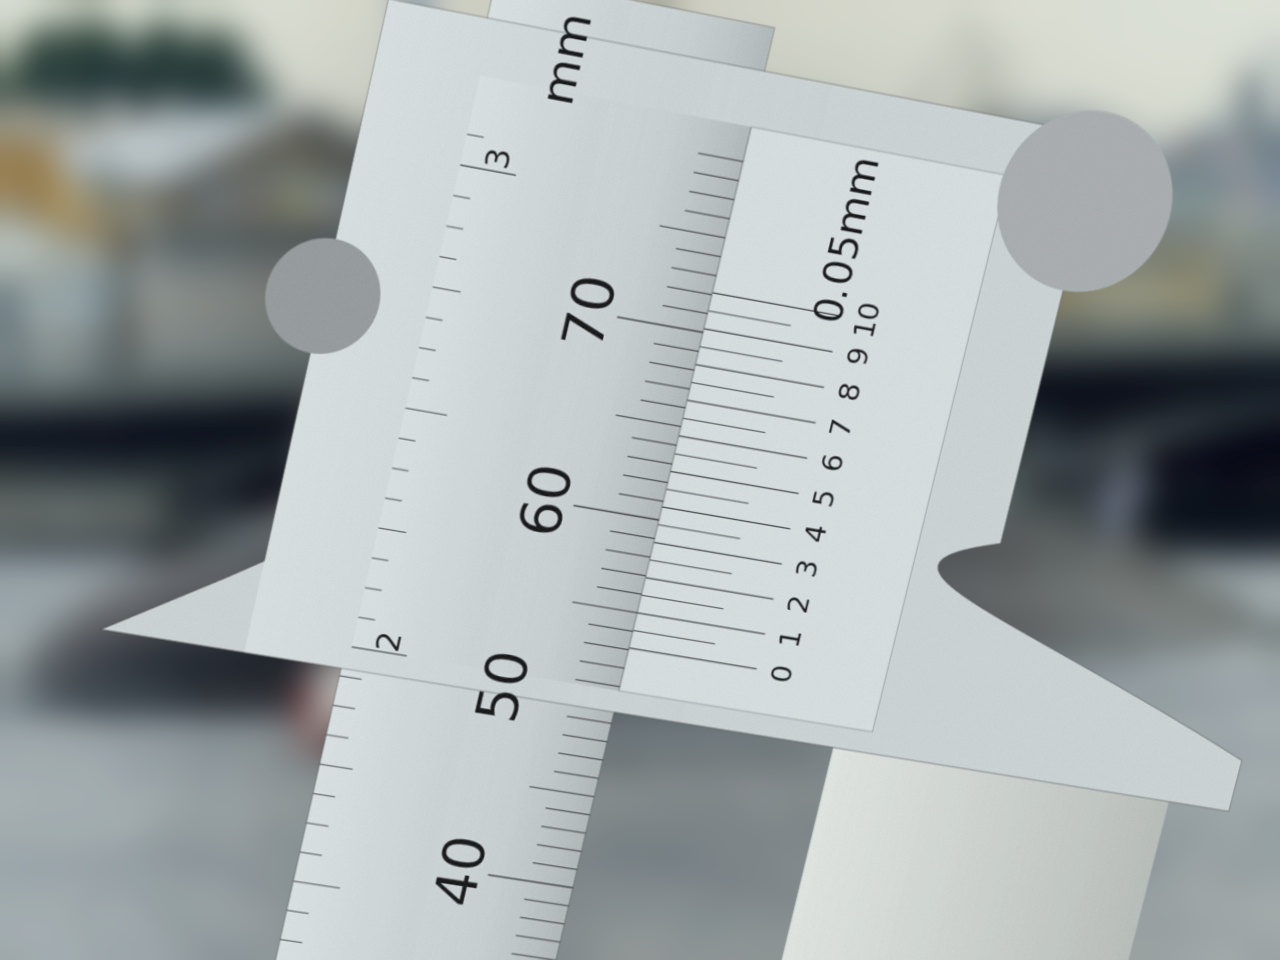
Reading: 53.1 mm
